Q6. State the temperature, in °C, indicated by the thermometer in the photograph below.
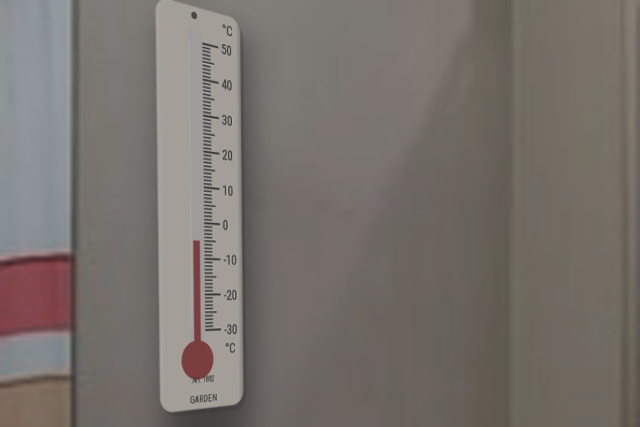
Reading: -5 °C
